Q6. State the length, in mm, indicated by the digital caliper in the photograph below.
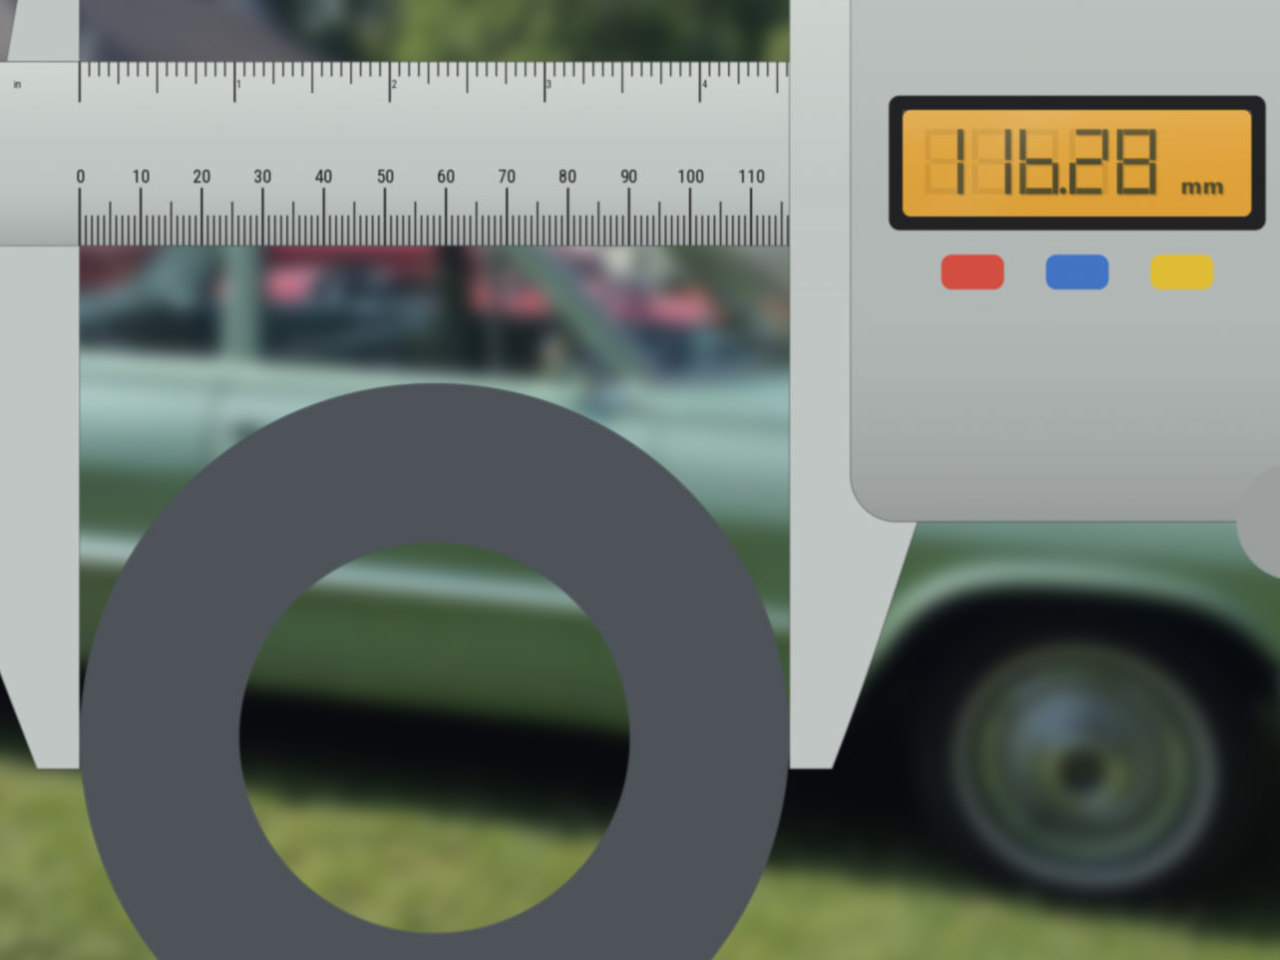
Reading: 116.28 mm
